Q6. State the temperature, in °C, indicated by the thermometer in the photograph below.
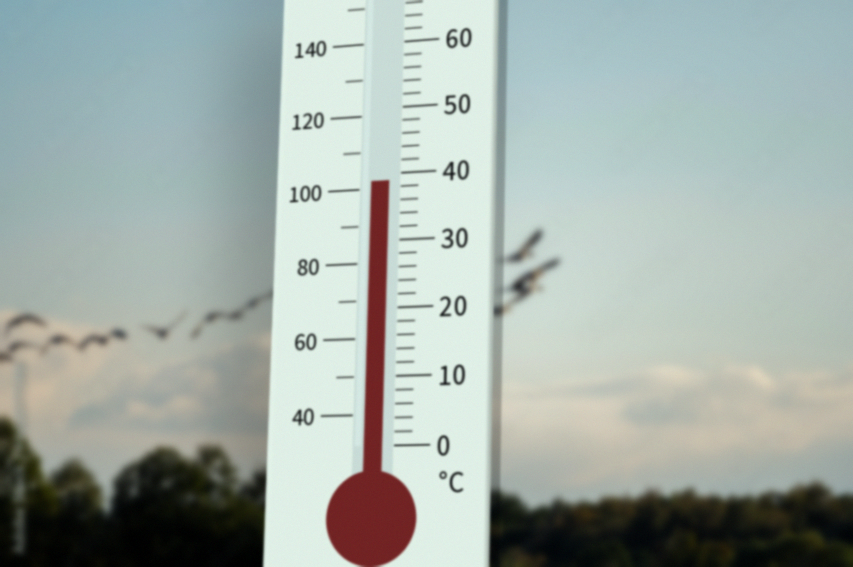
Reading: 39 °C
